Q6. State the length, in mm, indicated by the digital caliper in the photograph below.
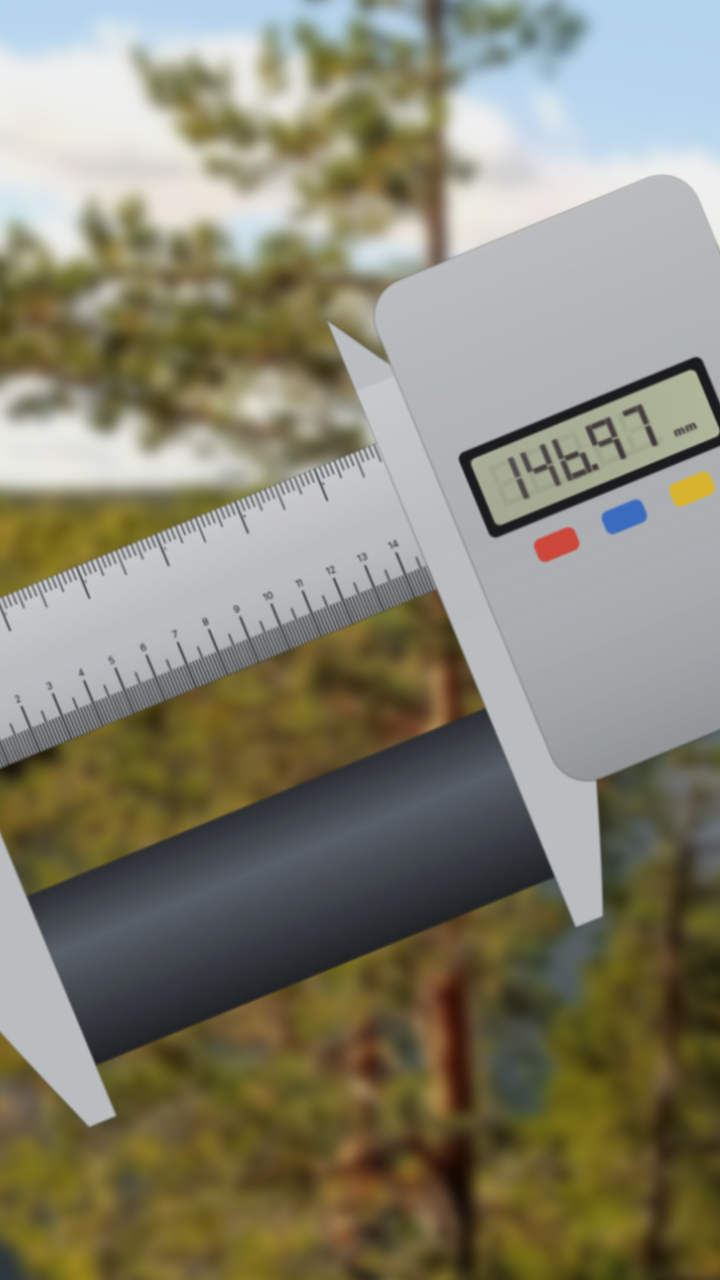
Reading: 146.97 mm
